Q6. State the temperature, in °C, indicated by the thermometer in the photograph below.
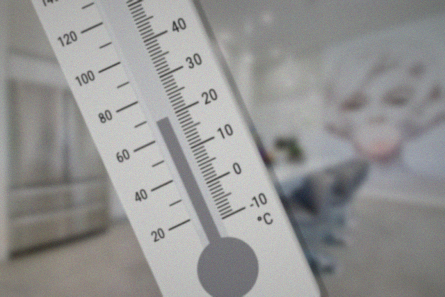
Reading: 20 °C
